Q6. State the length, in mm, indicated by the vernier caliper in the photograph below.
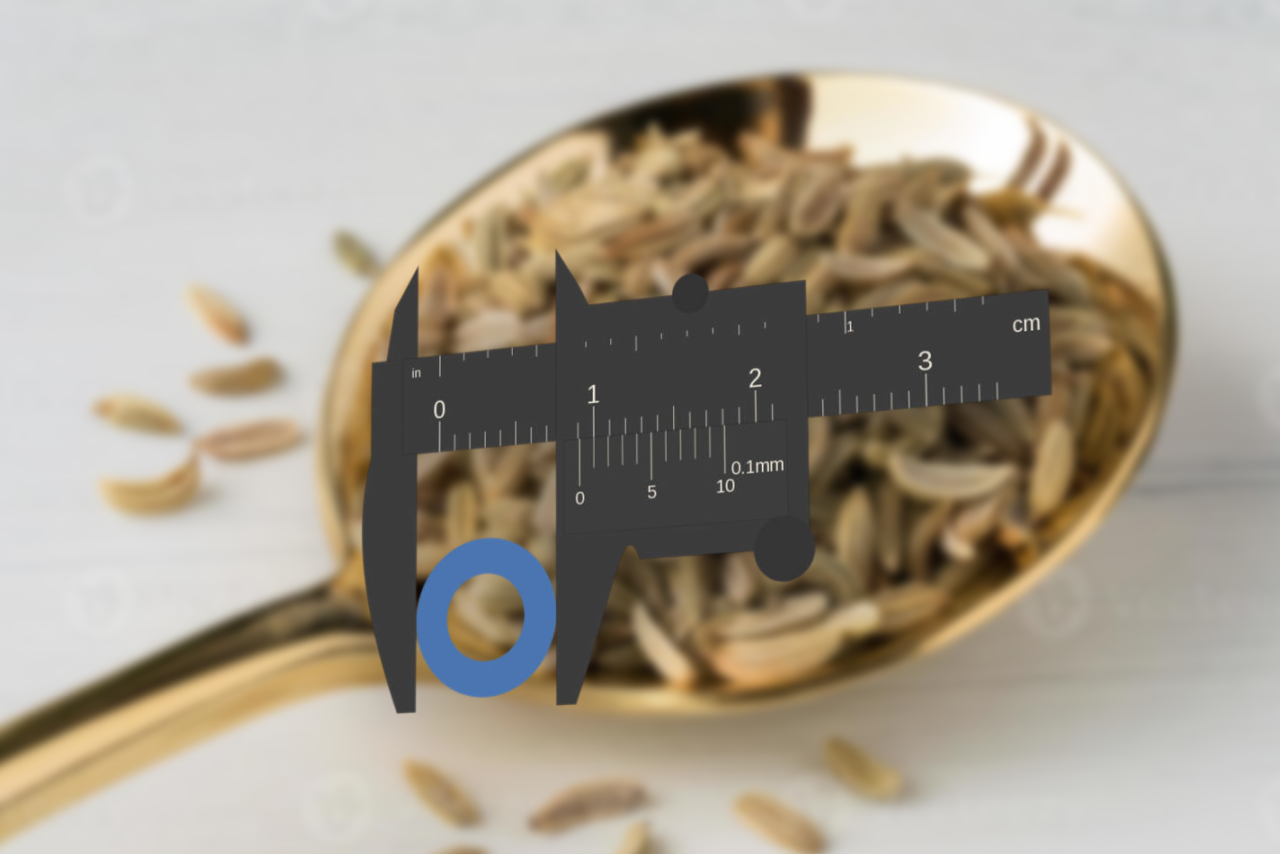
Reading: 9.1 mm
